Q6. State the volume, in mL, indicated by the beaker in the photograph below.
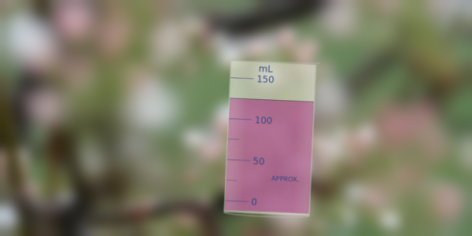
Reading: 125 mL
